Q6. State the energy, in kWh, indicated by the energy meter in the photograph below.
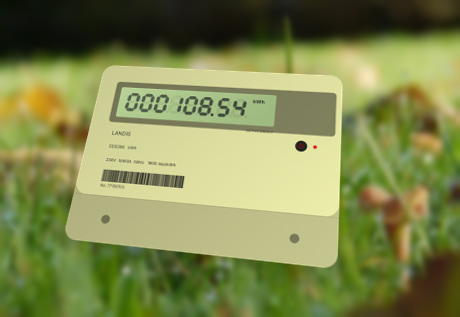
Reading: 108.54 kWh
